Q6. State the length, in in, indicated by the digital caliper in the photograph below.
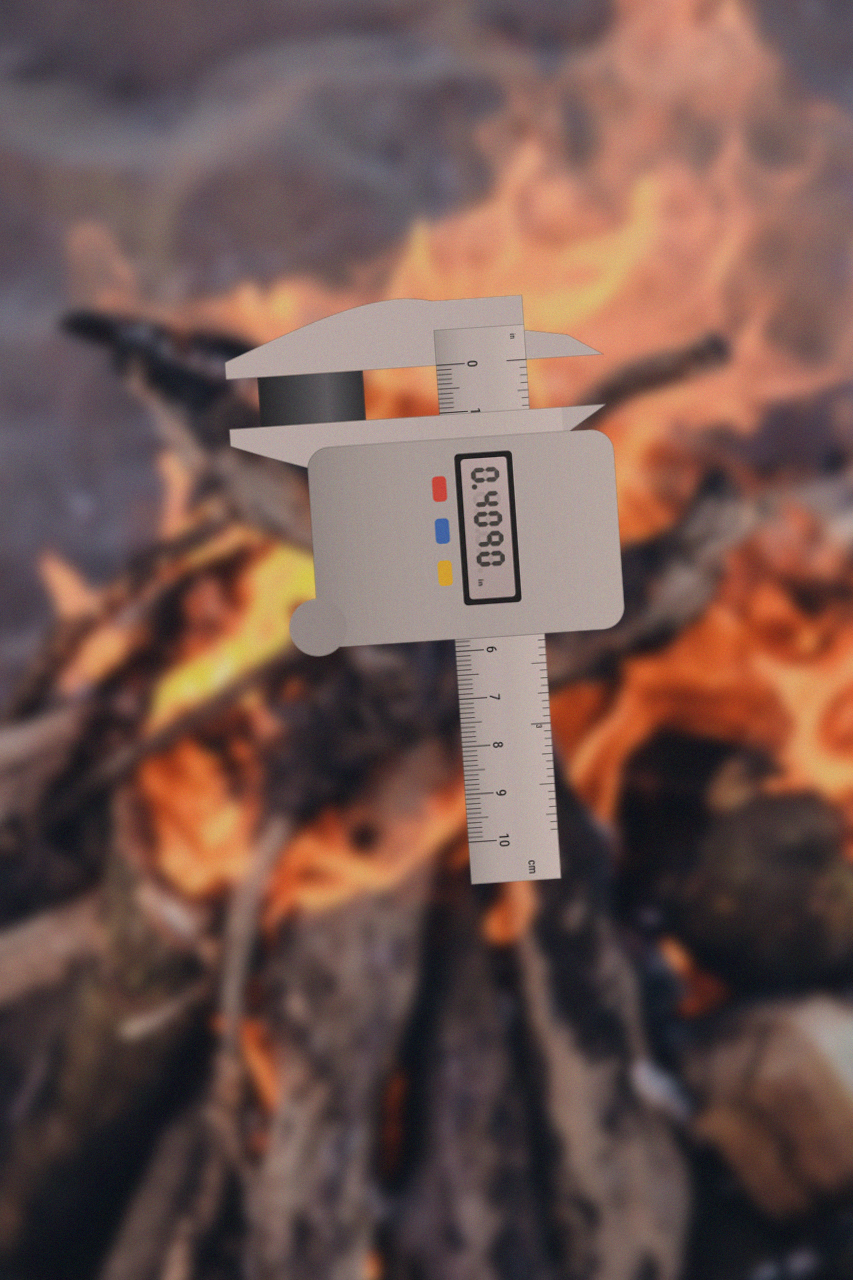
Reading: 0.4090 in
